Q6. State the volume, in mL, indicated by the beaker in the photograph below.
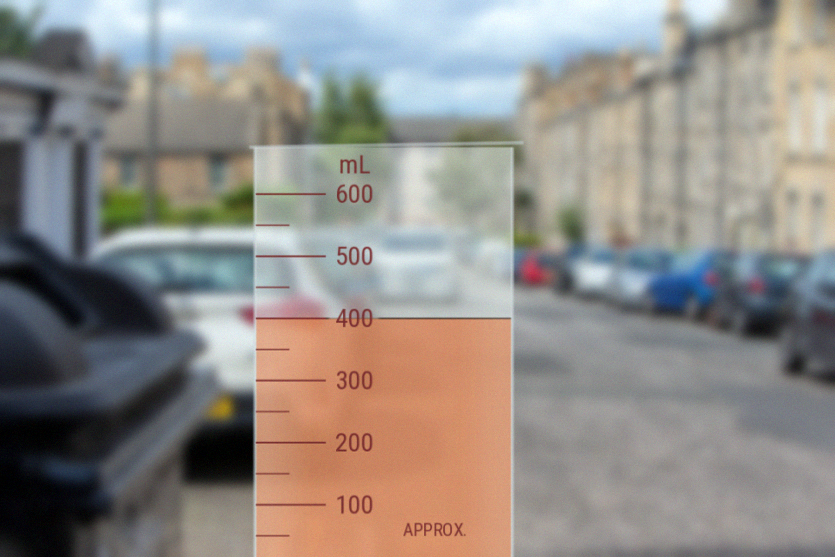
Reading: 400 mL
